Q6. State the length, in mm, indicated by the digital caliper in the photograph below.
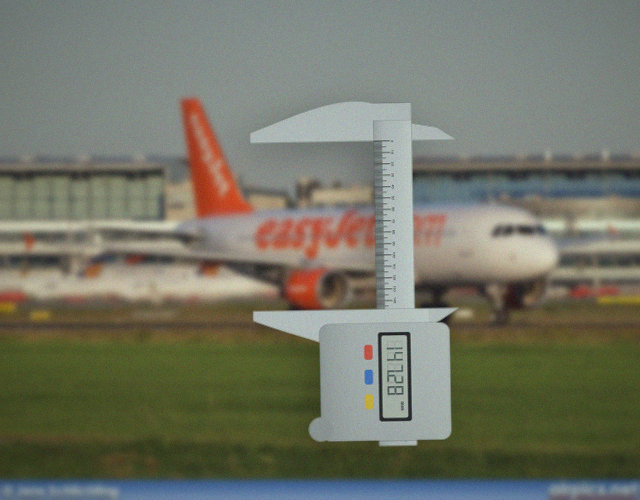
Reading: 147.28 mm
